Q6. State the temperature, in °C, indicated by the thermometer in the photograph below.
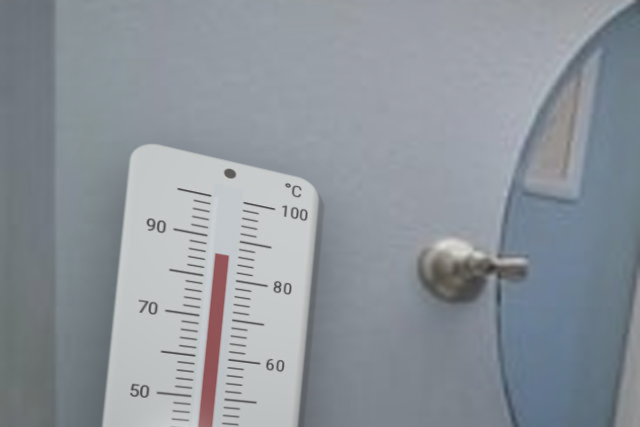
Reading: 86 °C
